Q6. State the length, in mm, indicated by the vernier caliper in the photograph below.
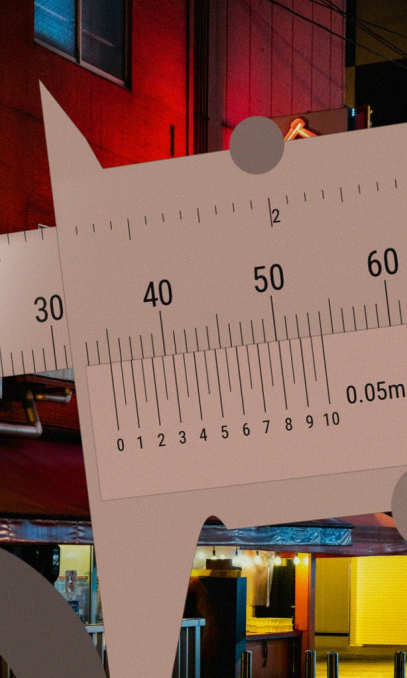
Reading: 35.0 mm
